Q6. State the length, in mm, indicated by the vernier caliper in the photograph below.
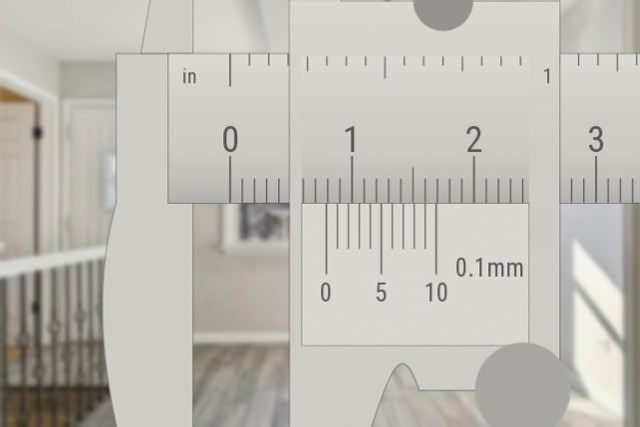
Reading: 7.9 mm
